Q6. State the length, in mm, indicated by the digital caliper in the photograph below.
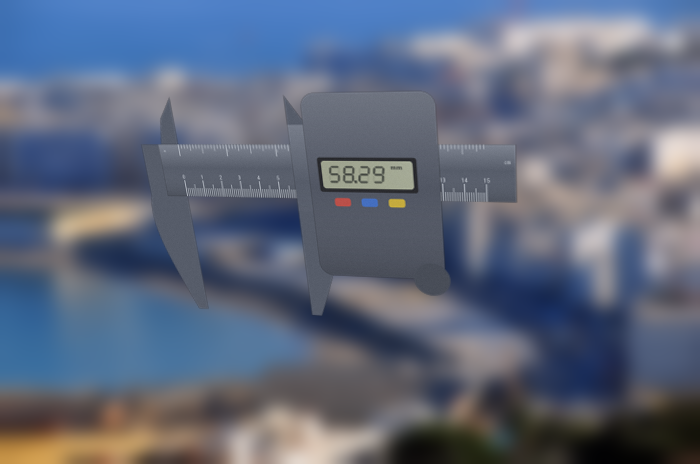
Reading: 58.29 mm
